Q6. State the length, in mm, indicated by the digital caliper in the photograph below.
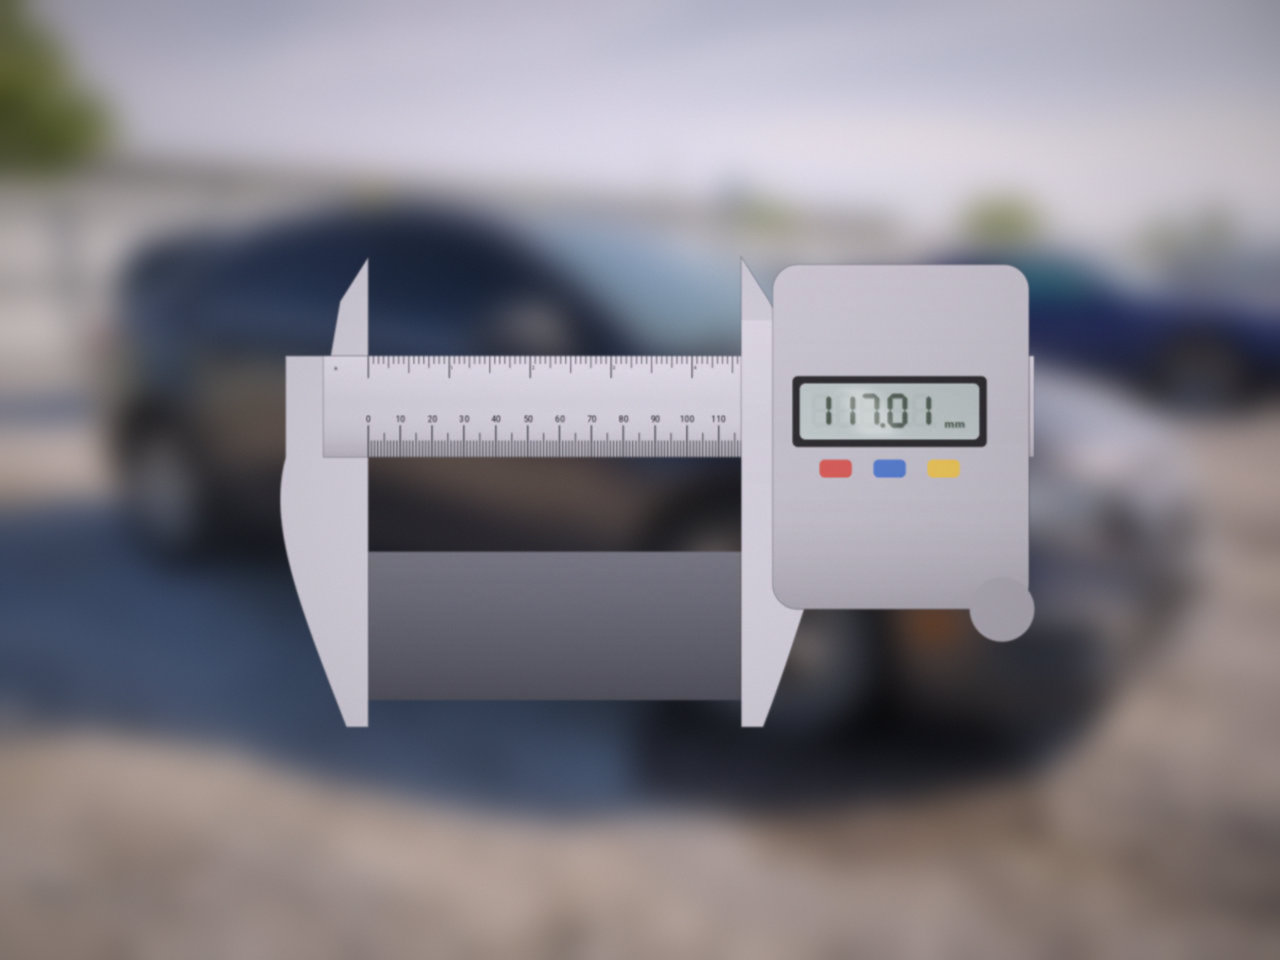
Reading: 117.01 mm
